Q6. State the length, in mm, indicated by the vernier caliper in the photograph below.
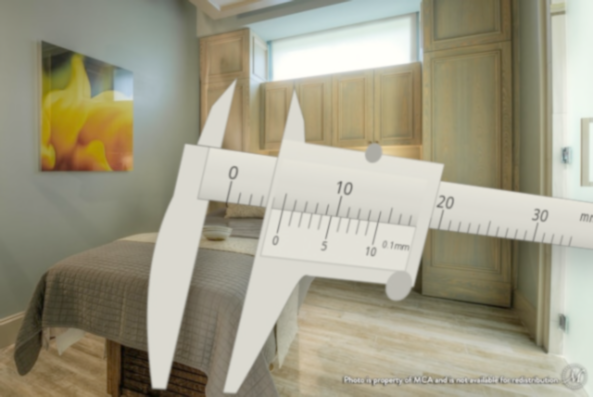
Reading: 5.0 mm
